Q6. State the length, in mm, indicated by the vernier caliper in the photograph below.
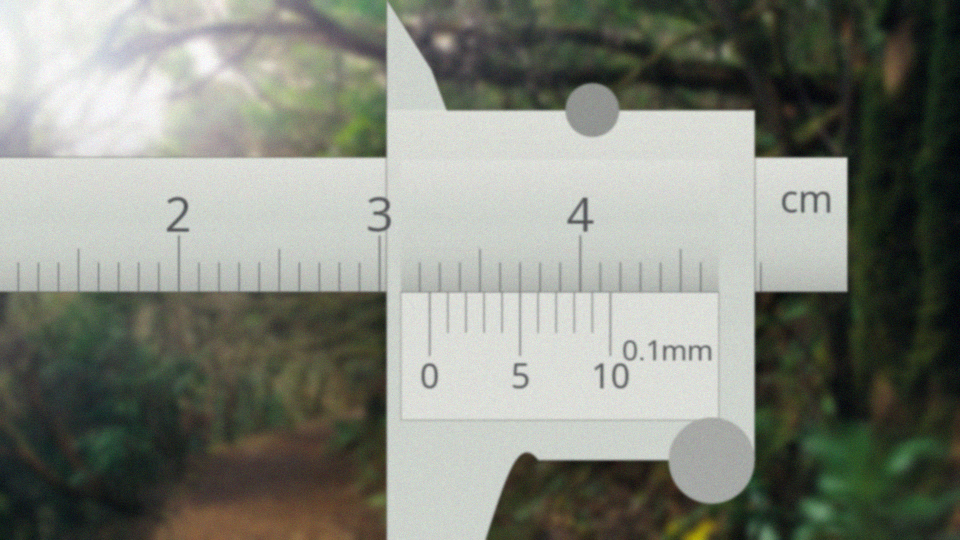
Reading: 32.5 mm
